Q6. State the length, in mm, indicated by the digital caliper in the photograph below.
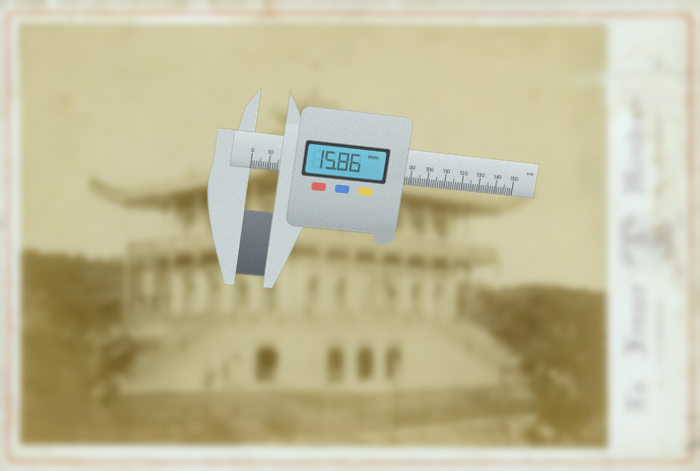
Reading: 15.86 mm
